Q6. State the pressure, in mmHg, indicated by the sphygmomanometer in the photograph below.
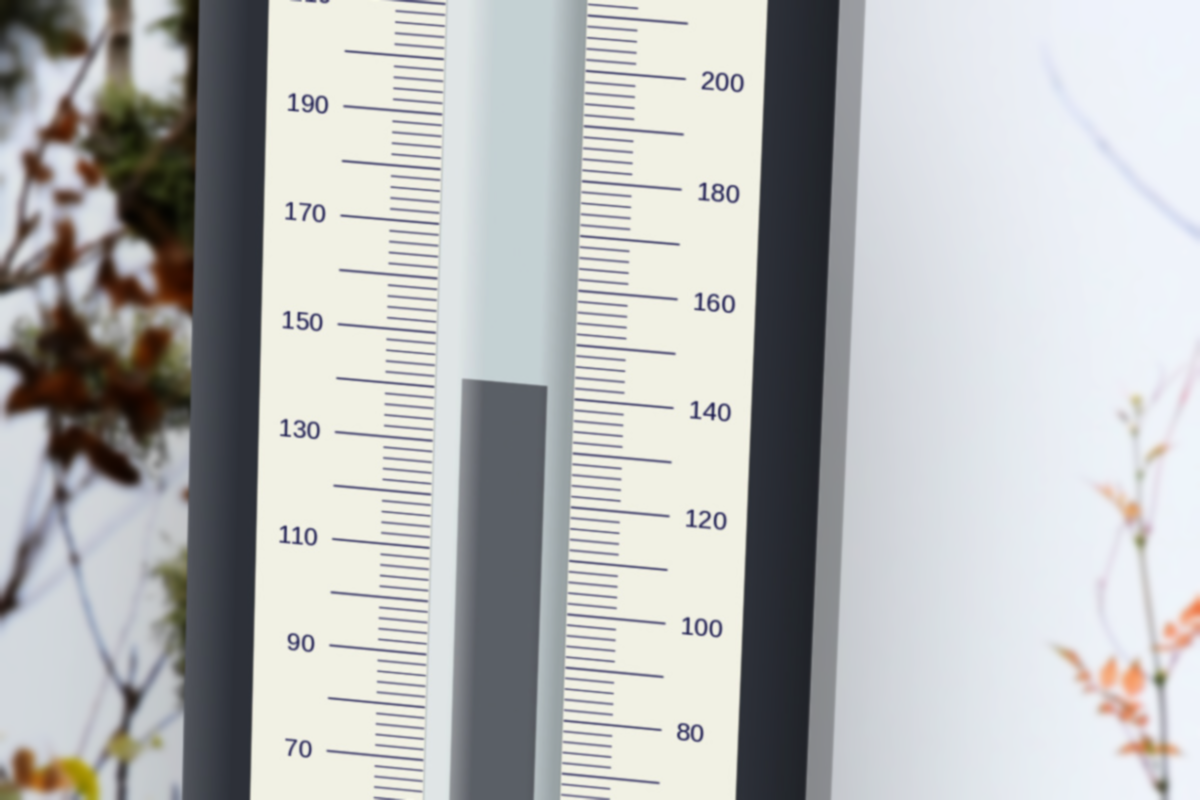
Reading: 142 mmHg
